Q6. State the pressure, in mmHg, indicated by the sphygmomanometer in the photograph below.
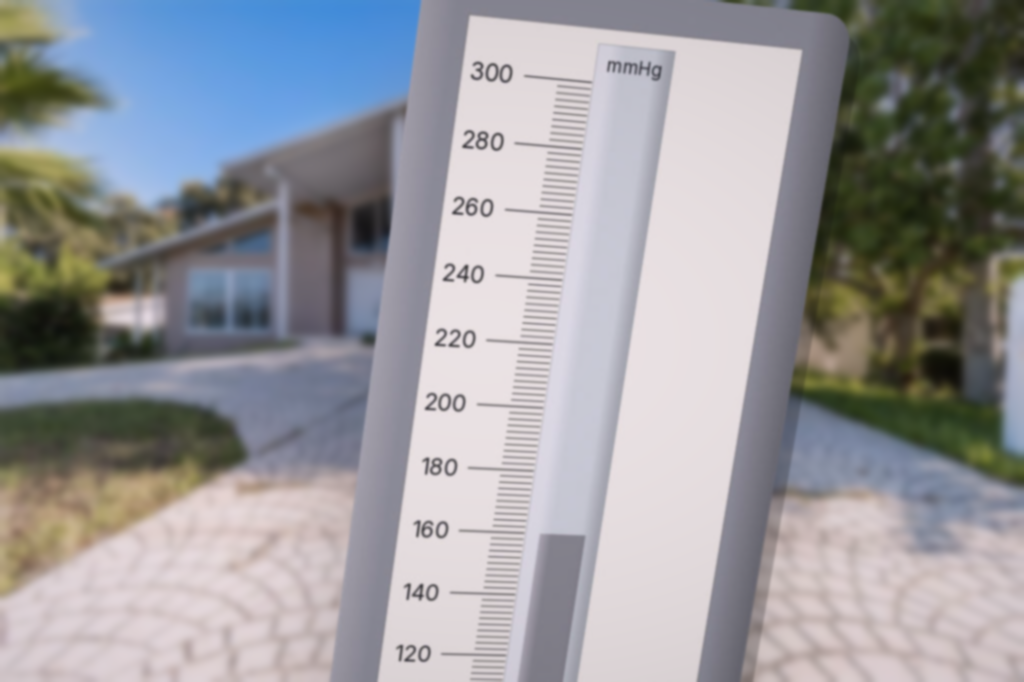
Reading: 160 mmHg
